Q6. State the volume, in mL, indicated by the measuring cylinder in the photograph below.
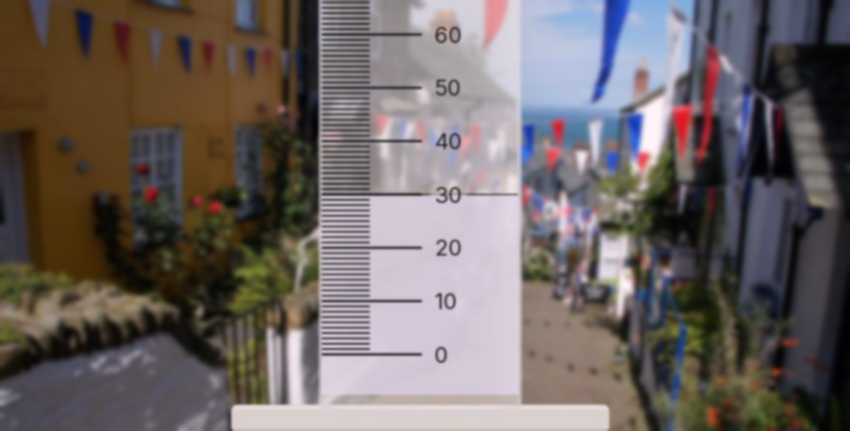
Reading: 30 mL
